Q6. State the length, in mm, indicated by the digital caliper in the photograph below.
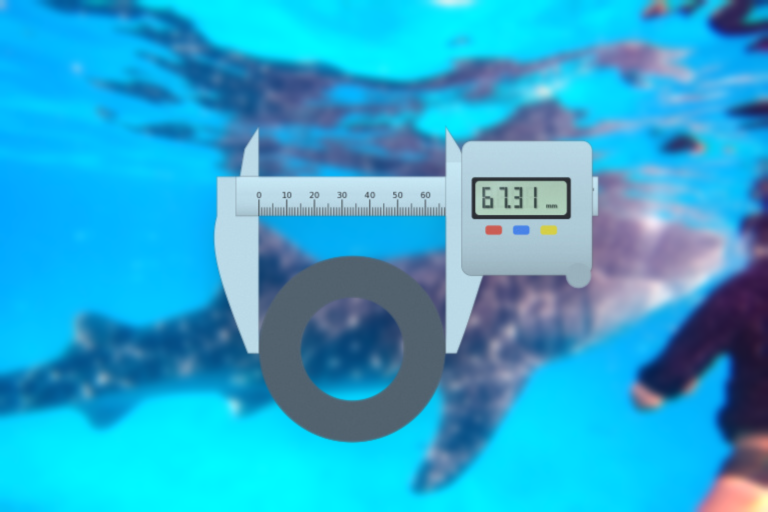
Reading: 67.31 mm
